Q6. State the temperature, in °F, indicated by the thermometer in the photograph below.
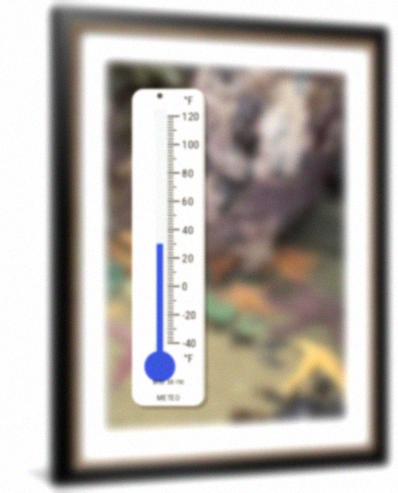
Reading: 30 °F
